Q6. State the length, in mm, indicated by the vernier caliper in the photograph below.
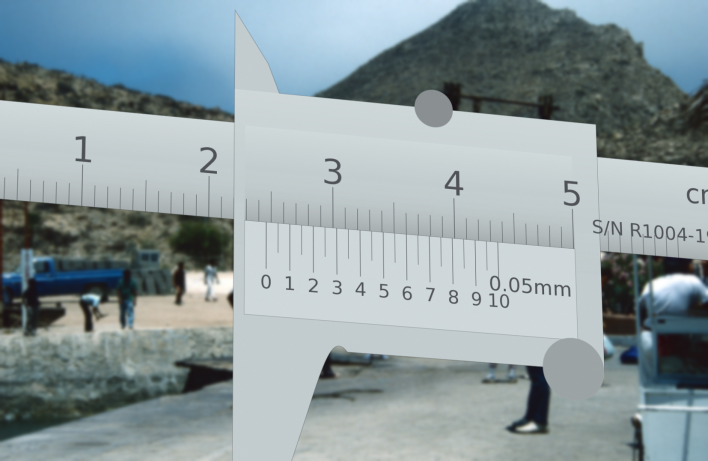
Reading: 24.6 mm
